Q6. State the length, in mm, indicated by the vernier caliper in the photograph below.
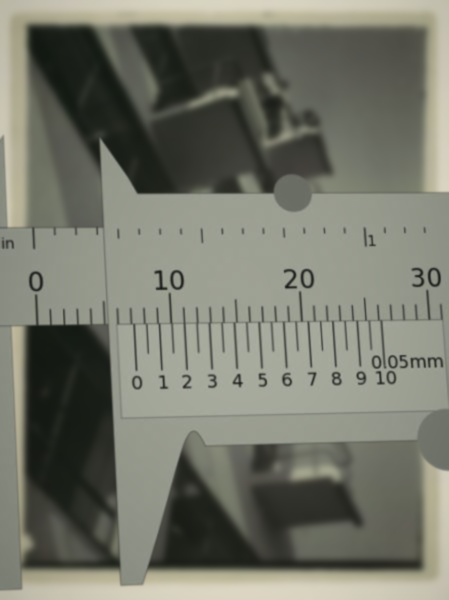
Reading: 7.2 mm
